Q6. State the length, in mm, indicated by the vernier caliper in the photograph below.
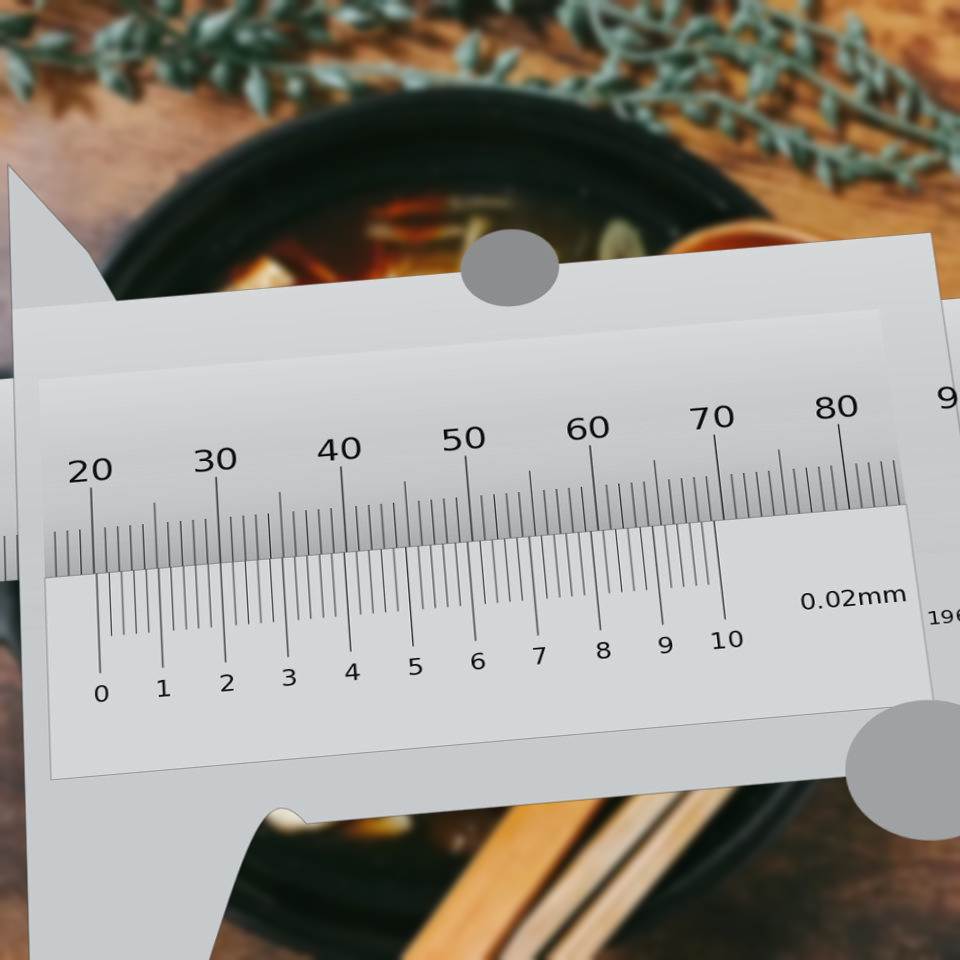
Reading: 20.2 mm
